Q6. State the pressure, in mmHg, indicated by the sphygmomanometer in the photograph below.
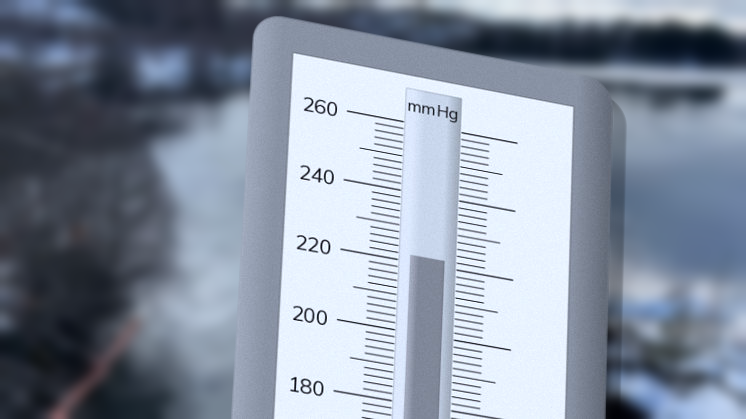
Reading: 222 mmHg
